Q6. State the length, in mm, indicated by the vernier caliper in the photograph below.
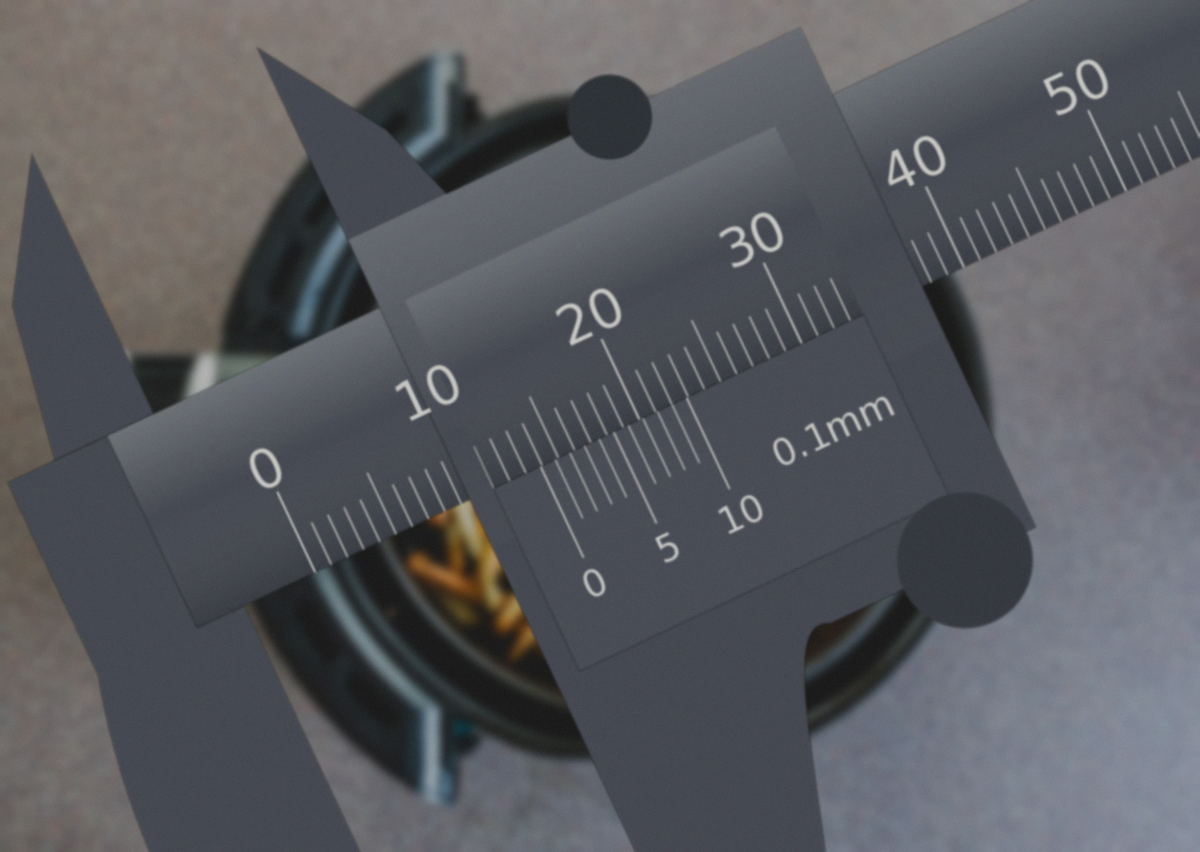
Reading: 13.9 mm
